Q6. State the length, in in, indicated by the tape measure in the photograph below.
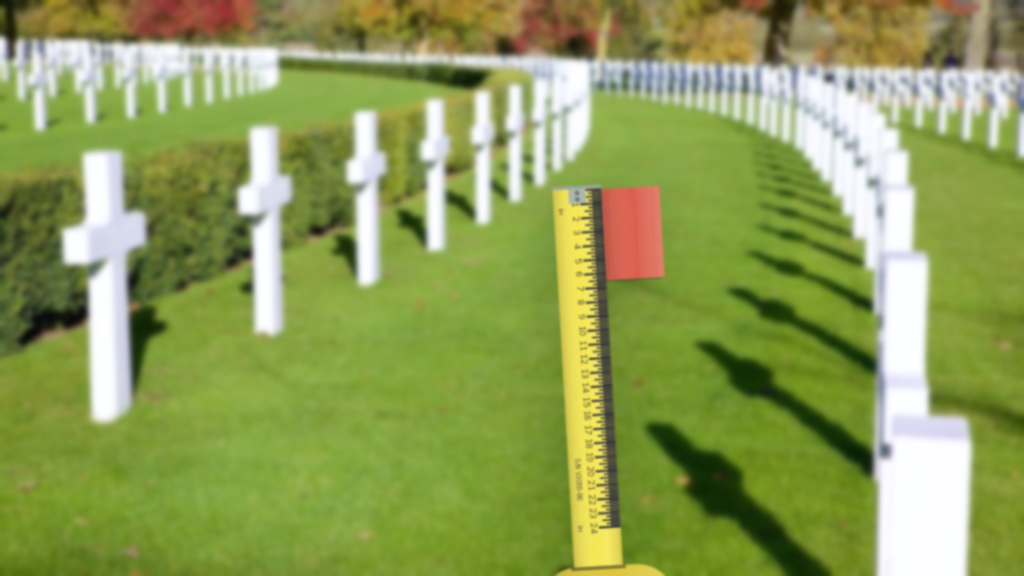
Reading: 6.5 in
